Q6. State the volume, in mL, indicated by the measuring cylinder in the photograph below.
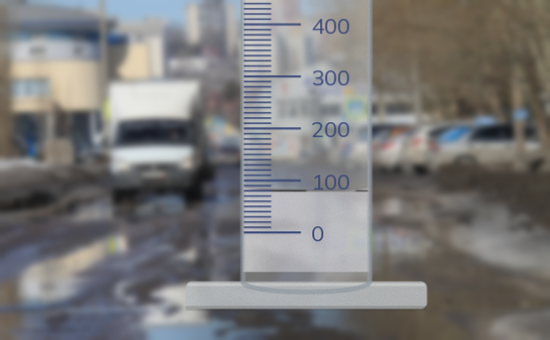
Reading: 80 mL
